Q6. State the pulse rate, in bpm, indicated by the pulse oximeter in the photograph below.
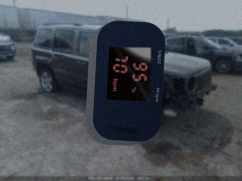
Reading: 70 bpm
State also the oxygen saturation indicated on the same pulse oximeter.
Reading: 95 %
